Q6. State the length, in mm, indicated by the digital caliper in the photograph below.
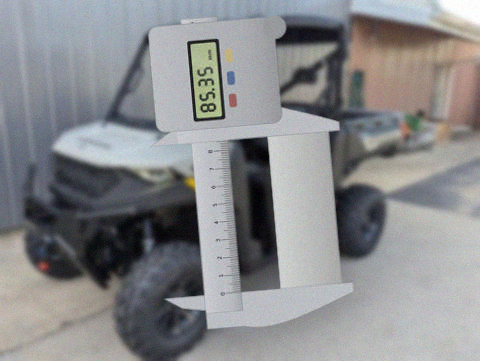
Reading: 85.35 mm
